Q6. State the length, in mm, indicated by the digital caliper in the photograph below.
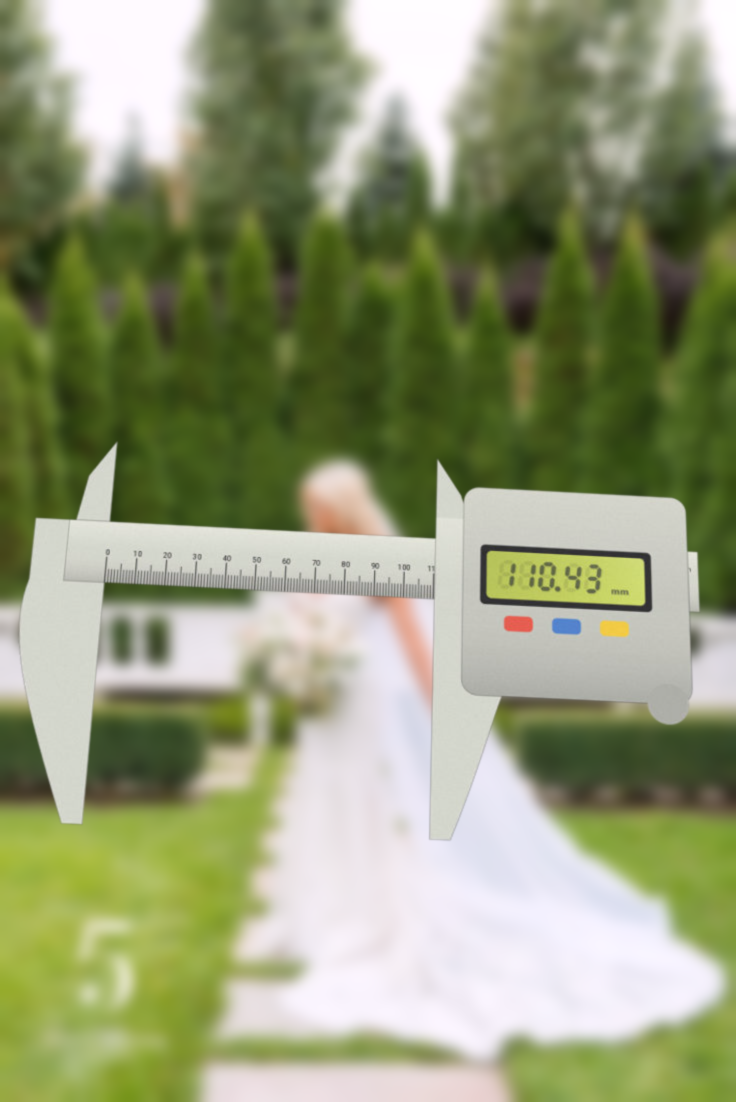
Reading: 110.43 mm
